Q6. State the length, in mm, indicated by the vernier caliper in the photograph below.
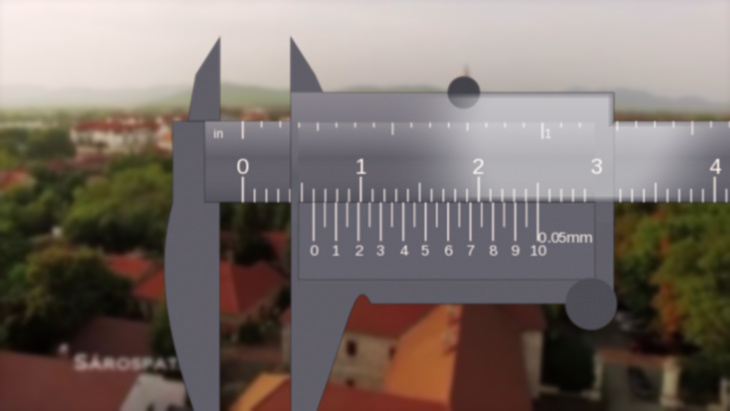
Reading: 6.0 mm
